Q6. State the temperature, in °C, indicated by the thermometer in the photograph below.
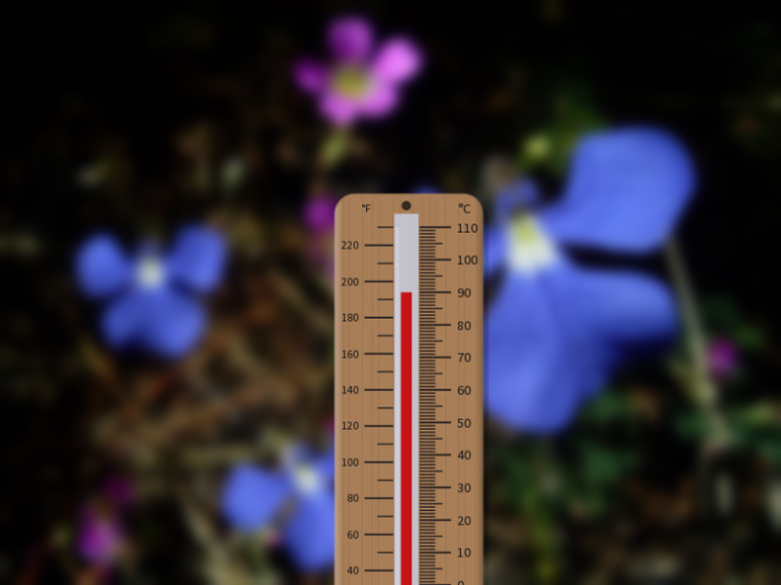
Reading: 90 °C
